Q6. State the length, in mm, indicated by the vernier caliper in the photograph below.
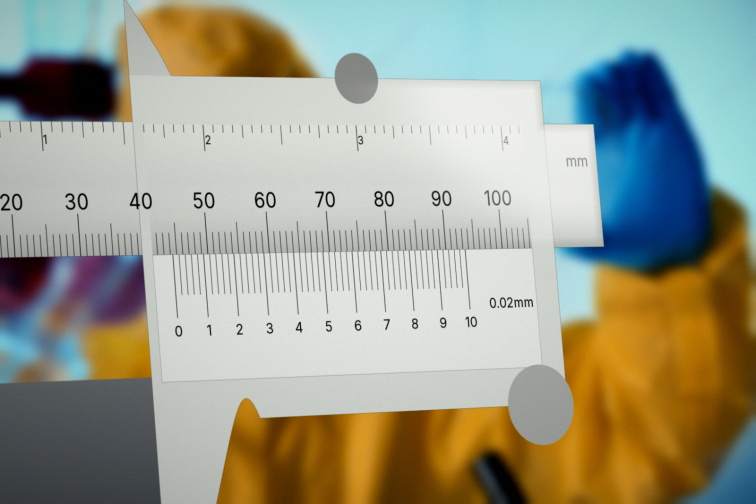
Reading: 44.4 mm
